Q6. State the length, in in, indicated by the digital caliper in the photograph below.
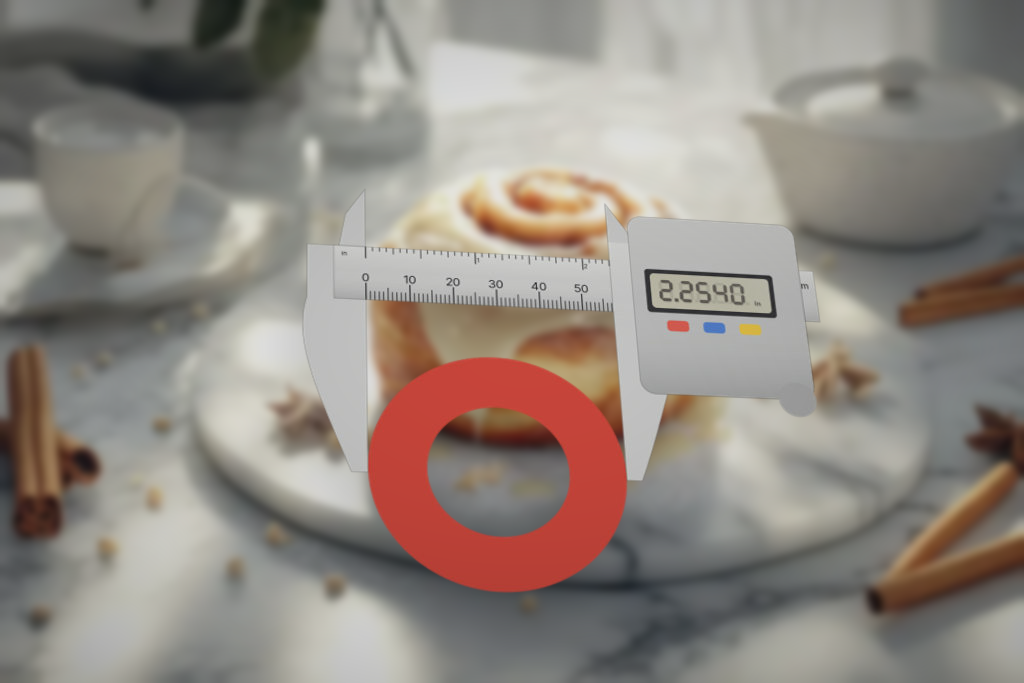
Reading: 2.2540 in
